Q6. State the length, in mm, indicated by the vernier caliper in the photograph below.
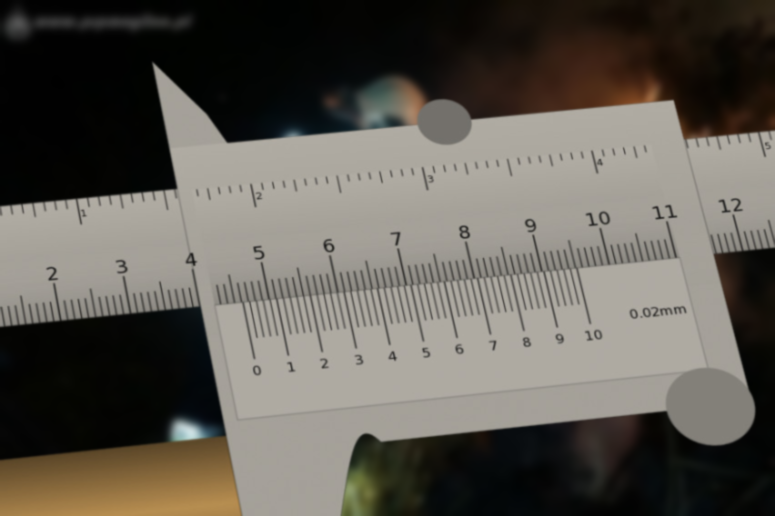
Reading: 46.2 mm
